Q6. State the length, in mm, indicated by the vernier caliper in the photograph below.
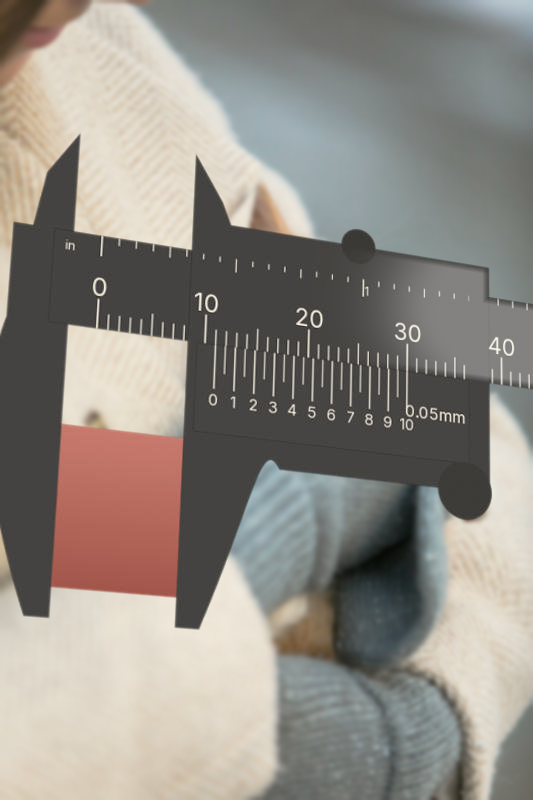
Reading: 11.0 mm
